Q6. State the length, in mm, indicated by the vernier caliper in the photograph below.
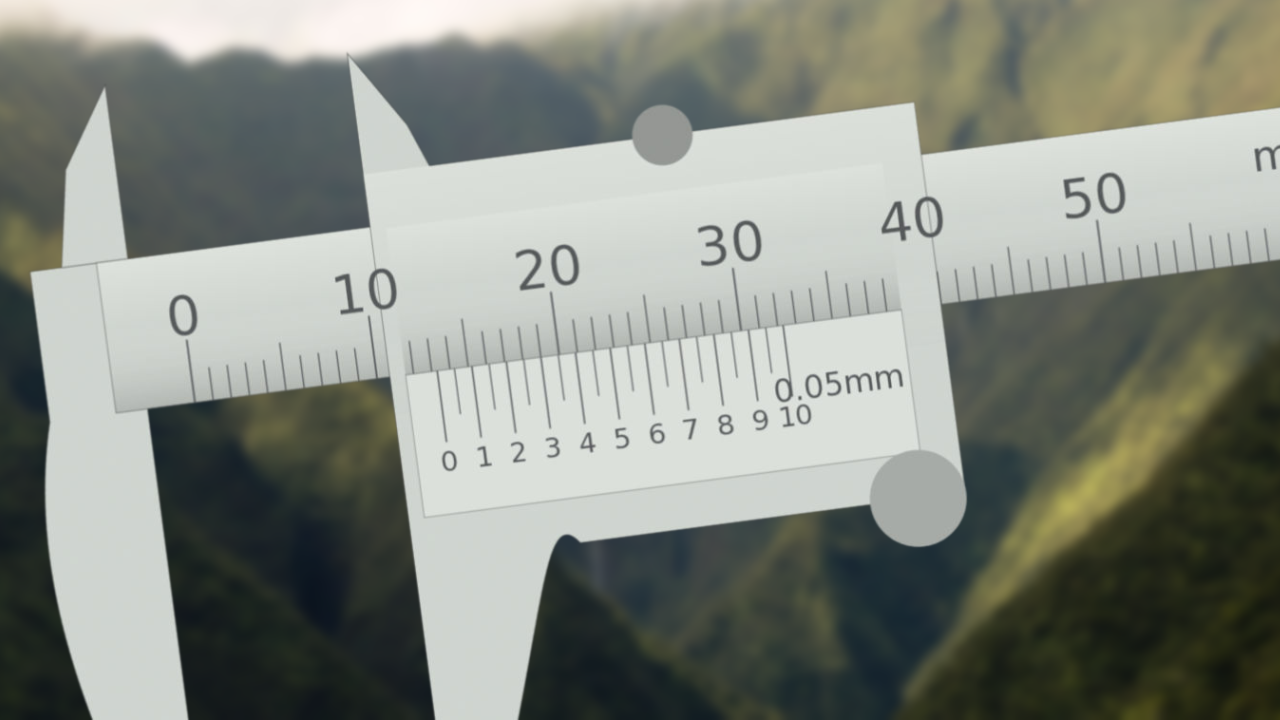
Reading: 13.3 mm
